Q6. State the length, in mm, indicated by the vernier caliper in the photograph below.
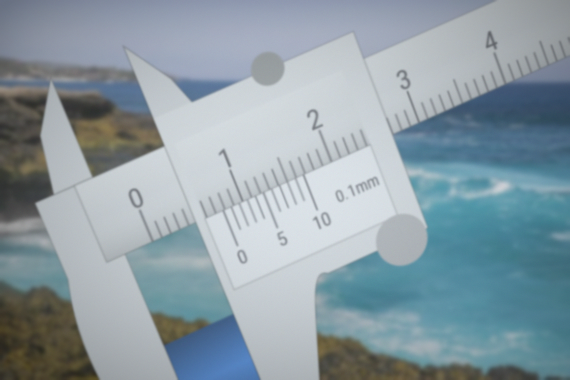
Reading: 7.8 mm
